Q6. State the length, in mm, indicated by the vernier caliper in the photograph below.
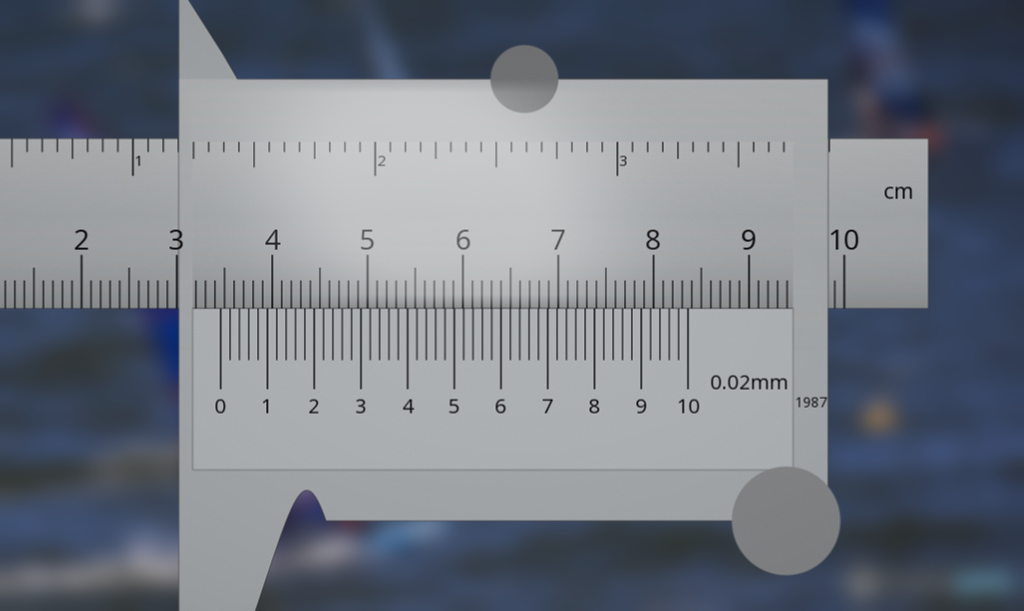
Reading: 34.6 mm
